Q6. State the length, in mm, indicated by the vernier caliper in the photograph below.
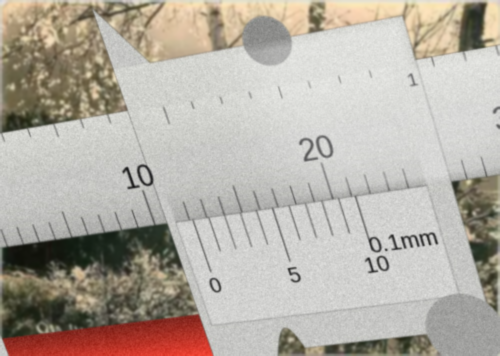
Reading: 12.2 mm
